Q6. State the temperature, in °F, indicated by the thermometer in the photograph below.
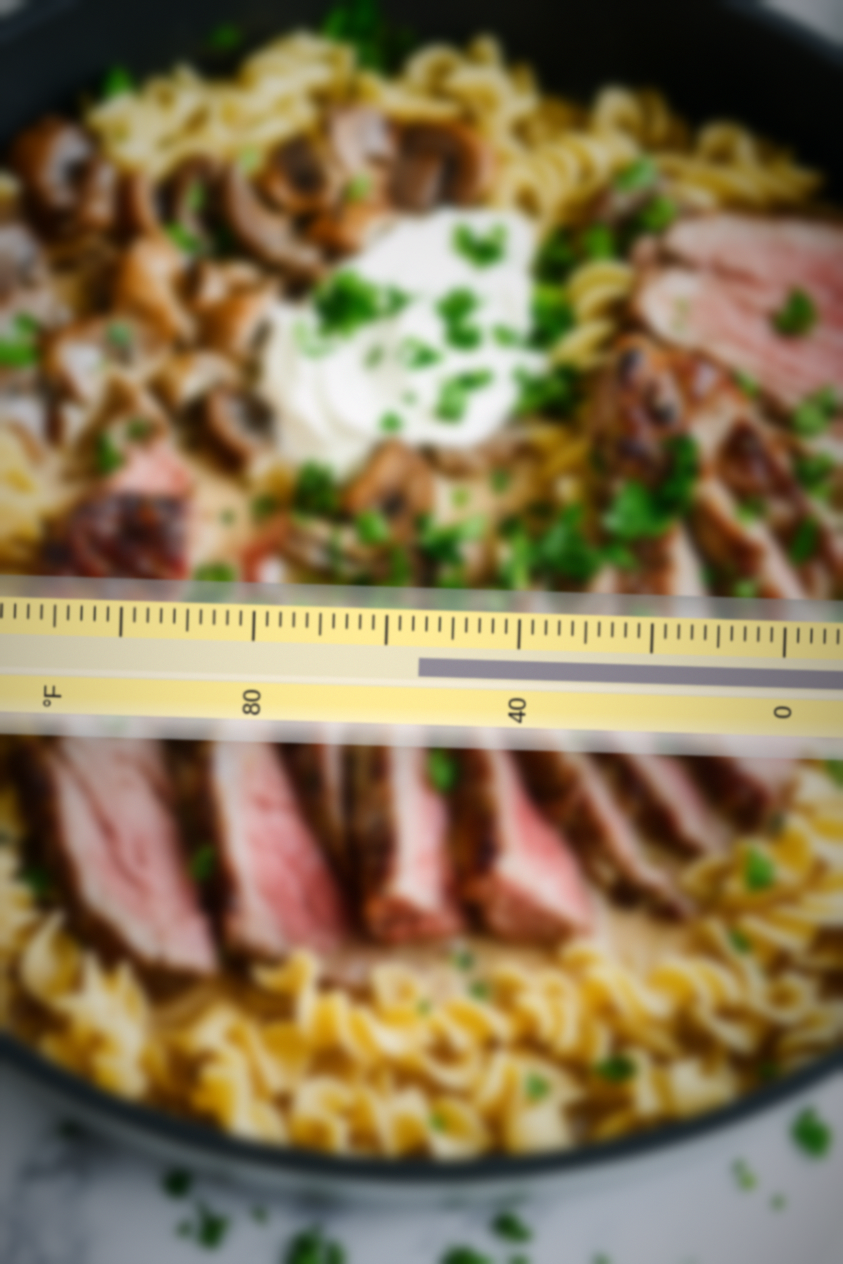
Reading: 55 °F
